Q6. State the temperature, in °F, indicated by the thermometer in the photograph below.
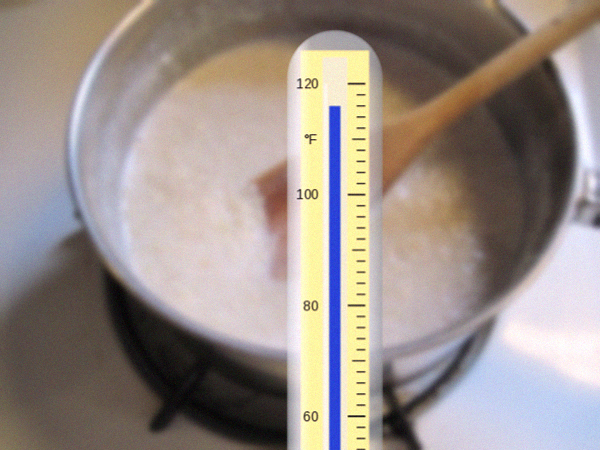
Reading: 116 °F
